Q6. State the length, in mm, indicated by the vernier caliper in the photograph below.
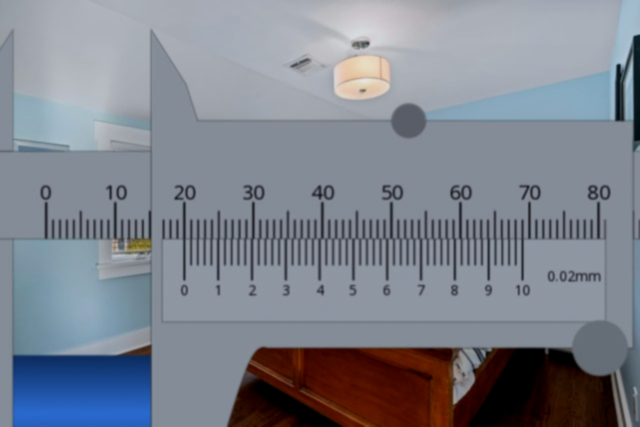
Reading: 20.0 mm
